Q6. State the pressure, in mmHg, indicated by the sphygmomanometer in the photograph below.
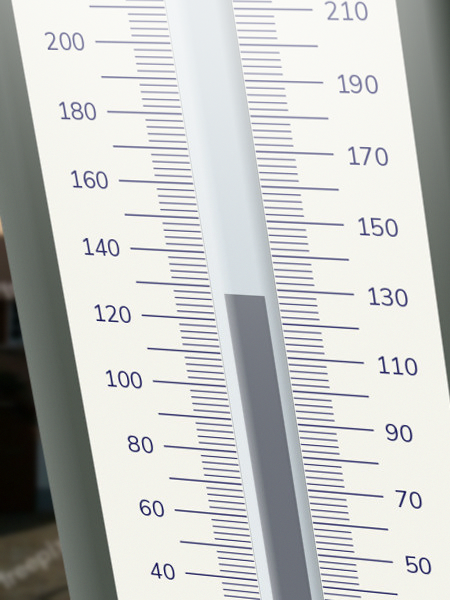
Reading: 128 mmHg
